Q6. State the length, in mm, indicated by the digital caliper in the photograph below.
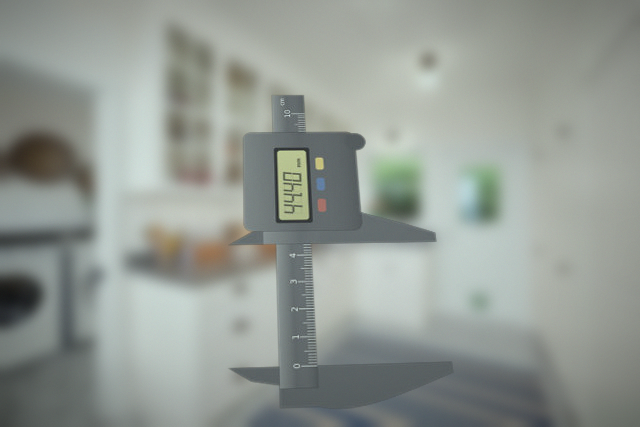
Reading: 44.40 mm
